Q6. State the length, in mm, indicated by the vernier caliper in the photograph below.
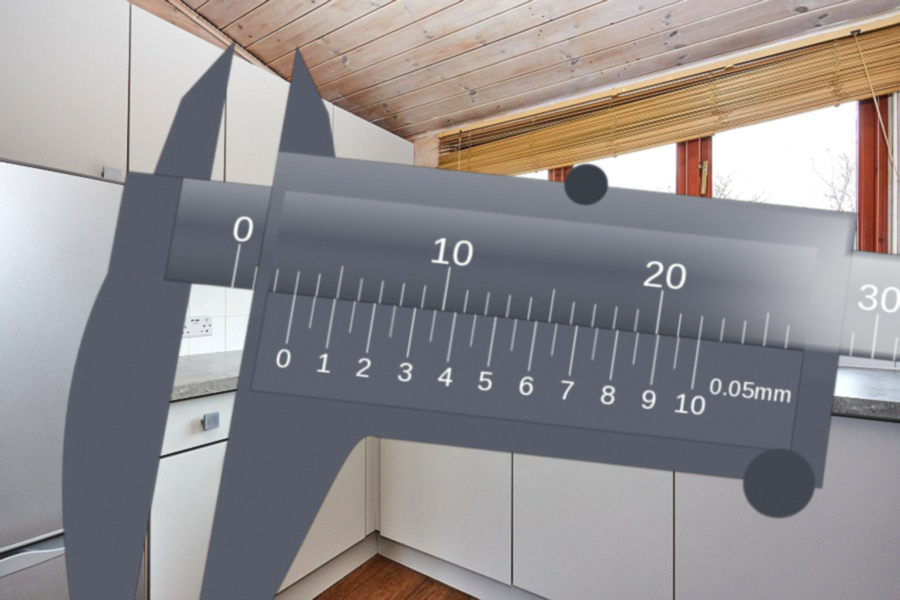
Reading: 3.0 mm
